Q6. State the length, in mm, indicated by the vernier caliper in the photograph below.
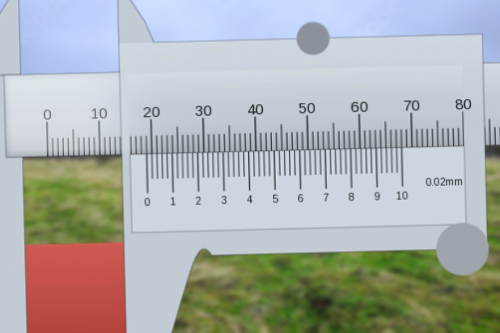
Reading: 19.0 mm
